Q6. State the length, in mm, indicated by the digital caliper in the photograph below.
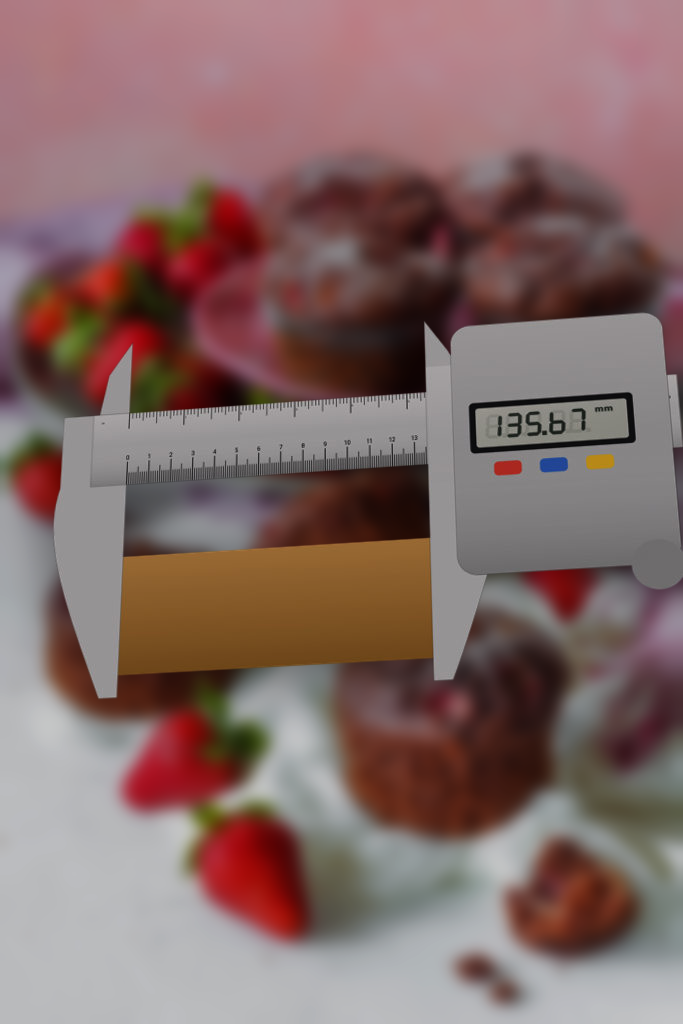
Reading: 135.67 mm
